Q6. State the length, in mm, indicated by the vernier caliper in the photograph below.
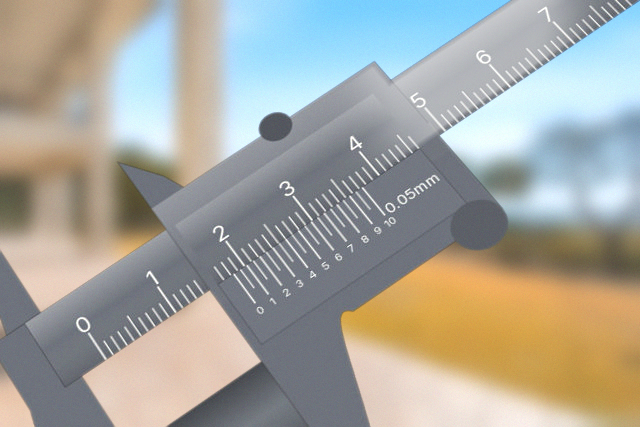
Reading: 18.4 mm
